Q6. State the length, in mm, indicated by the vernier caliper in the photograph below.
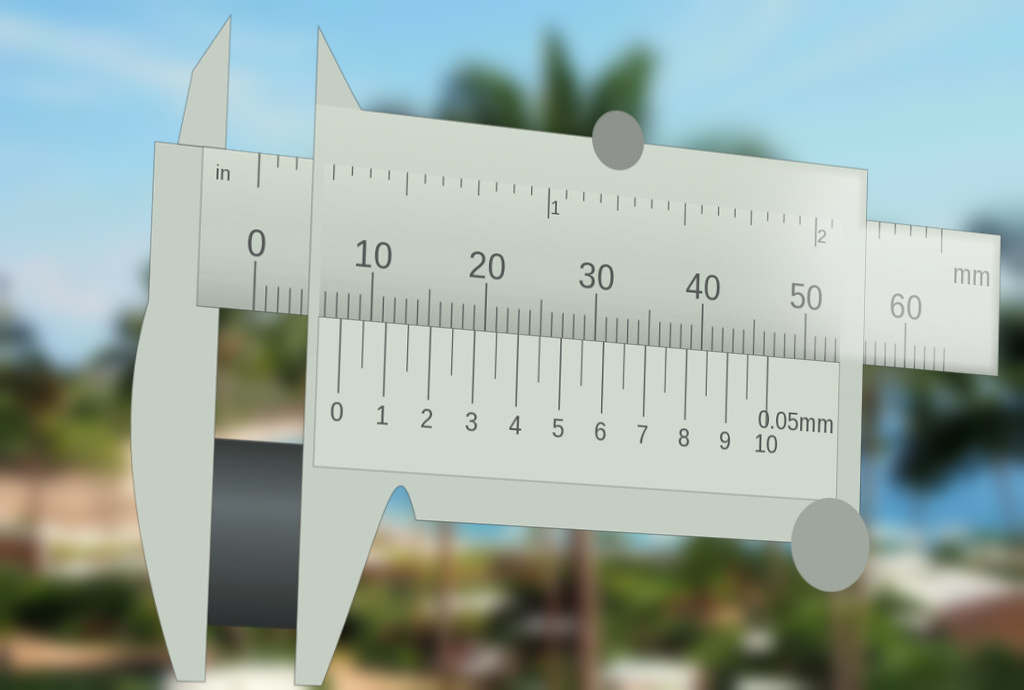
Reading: 7.4 mm
